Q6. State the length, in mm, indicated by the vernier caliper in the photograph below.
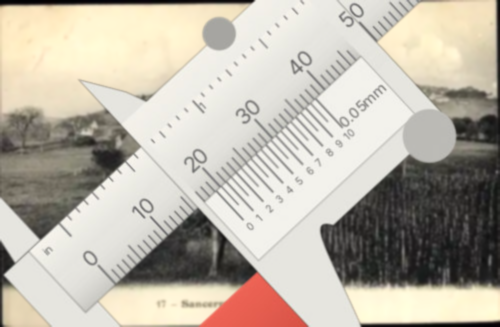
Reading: 19.2 mm
